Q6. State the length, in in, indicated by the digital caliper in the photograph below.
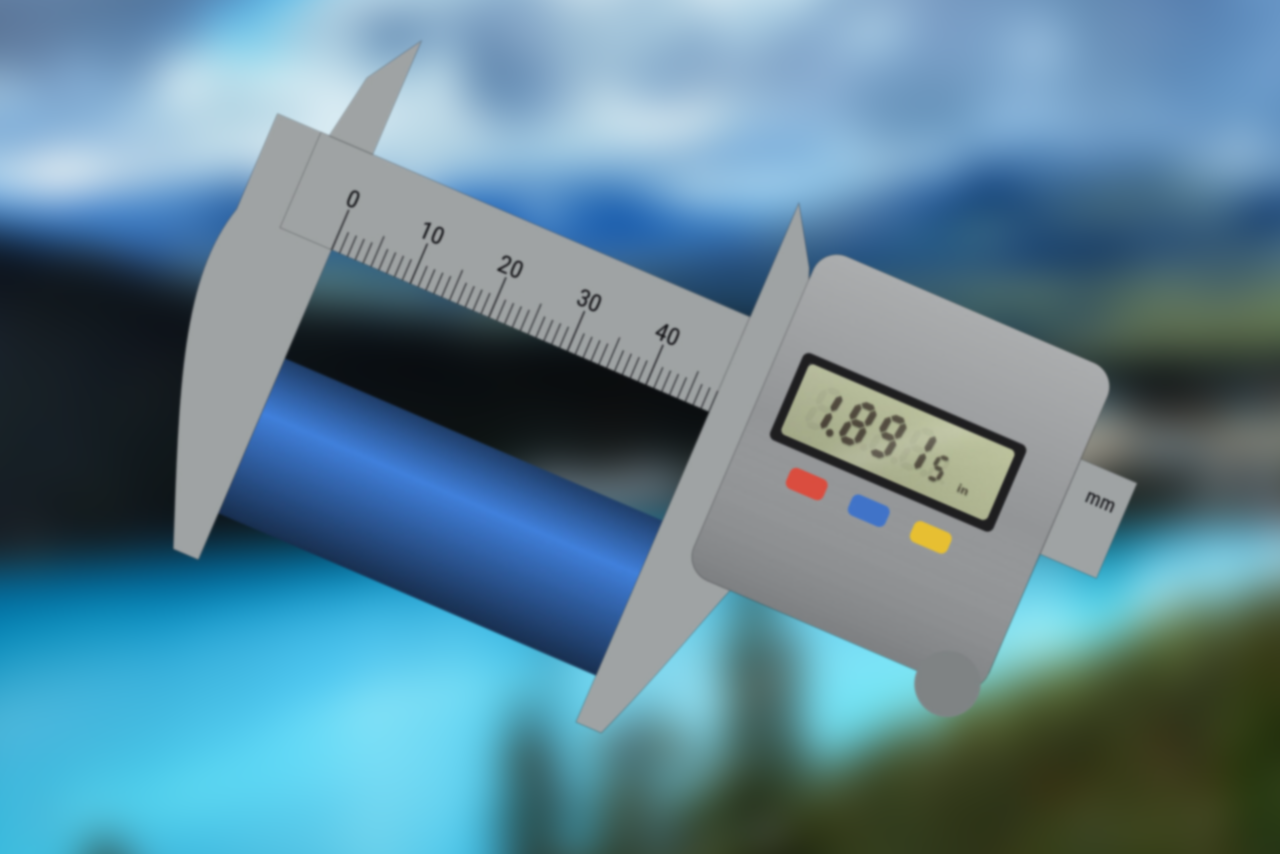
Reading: 1.8915 in
